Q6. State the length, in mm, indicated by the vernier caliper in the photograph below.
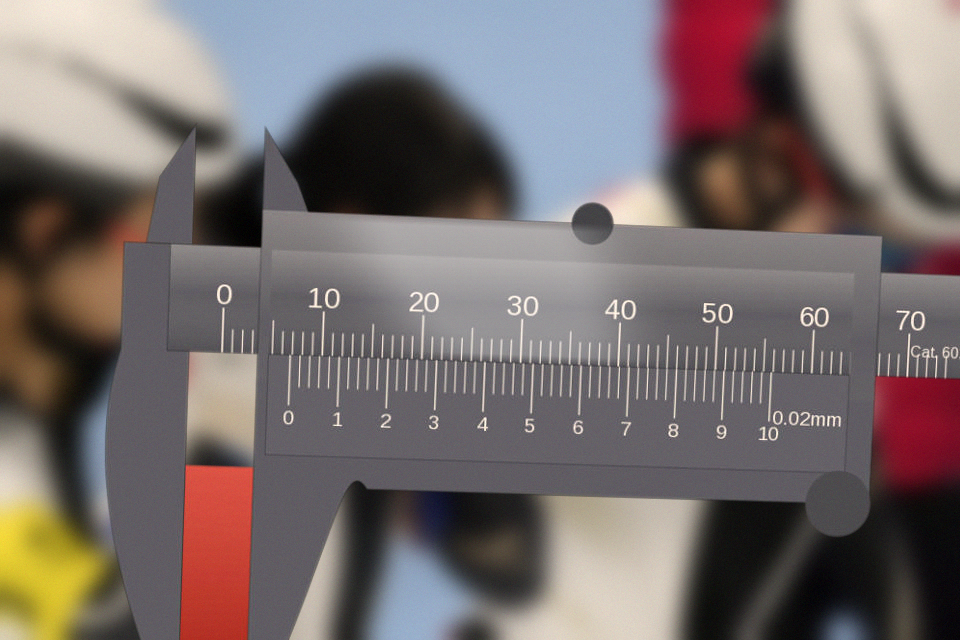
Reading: 6.8 mm
